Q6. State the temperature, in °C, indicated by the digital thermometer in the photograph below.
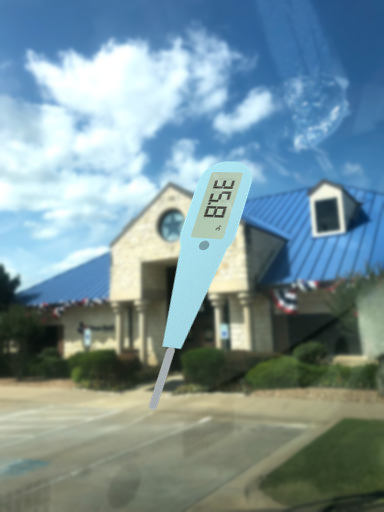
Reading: 35.8 °C
